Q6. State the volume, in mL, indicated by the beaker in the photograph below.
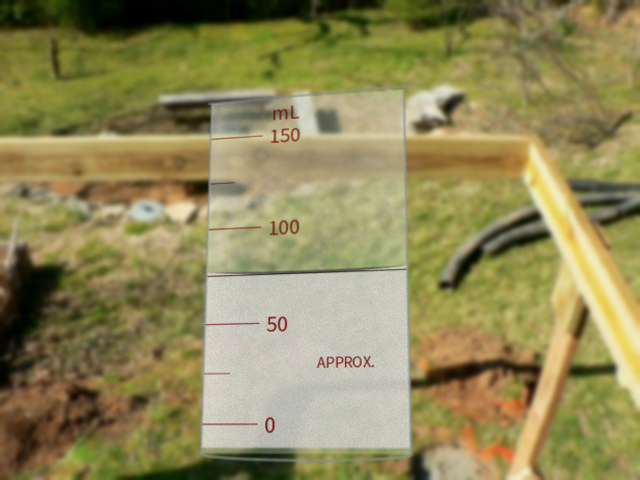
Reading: 75 mL
